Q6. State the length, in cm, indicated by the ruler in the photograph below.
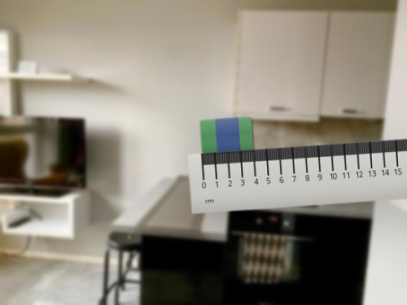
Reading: 4 cm
